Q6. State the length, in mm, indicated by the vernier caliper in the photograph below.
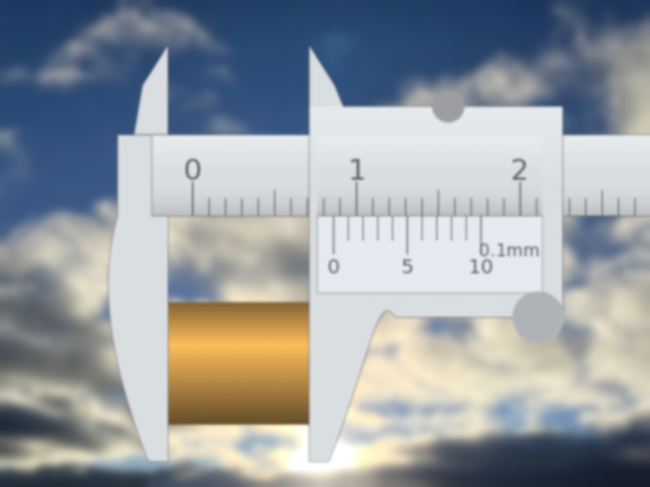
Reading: 8.6 mm
